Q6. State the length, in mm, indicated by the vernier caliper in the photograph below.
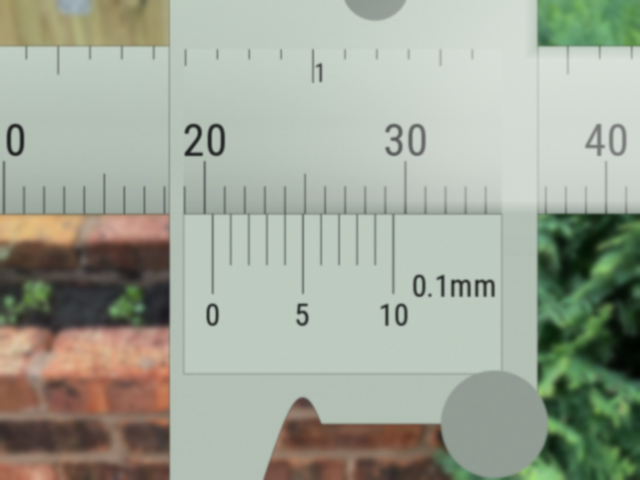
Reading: 20.4 mm
